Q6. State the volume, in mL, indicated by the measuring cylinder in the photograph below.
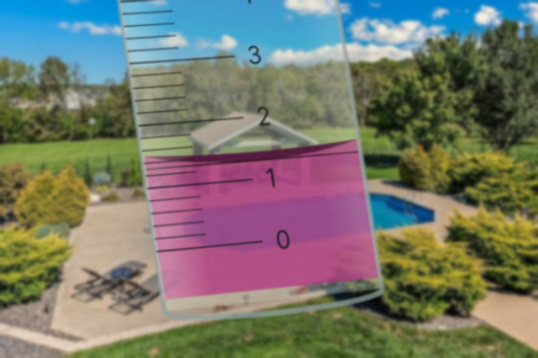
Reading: 1.3 mL
